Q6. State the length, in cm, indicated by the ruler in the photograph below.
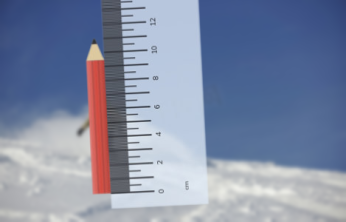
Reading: 11 cm
